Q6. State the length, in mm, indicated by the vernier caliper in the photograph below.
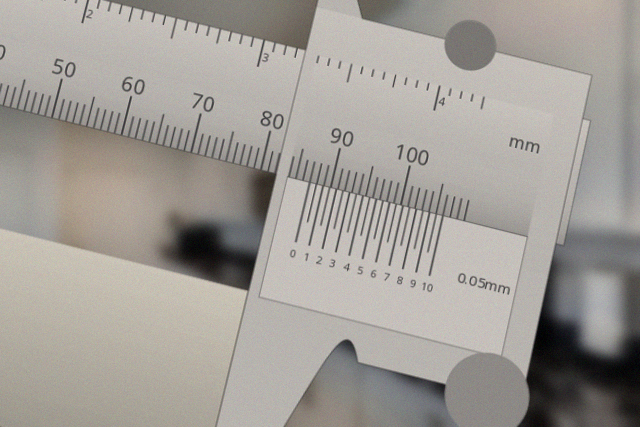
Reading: 87.0 mm
